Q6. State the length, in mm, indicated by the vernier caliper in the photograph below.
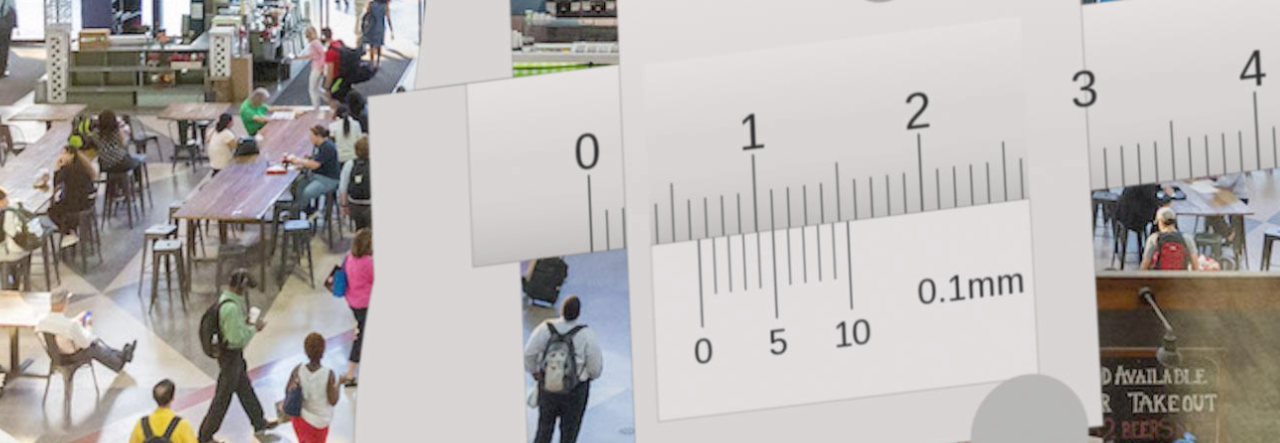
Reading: 6.5 mm
